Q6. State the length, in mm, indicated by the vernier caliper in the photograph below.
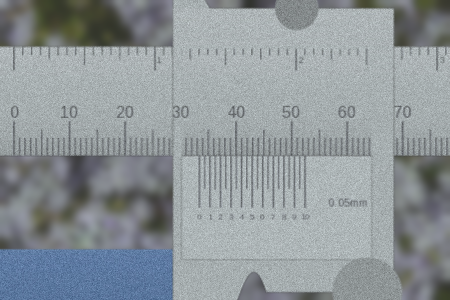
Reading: 33.4 mm
